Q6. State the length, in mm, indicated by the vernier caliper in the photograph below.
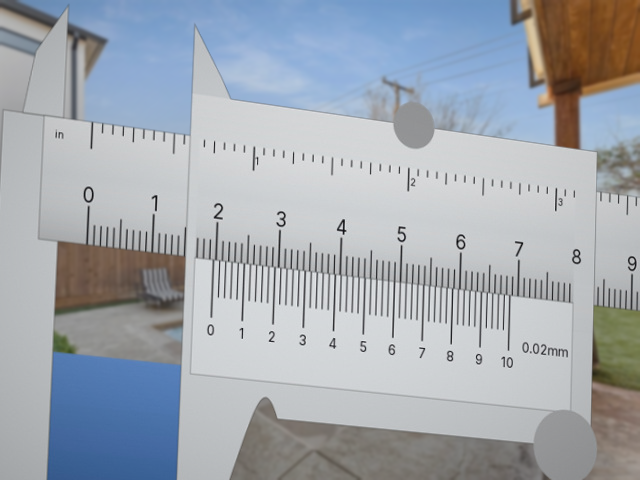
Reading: 19.6 mm
